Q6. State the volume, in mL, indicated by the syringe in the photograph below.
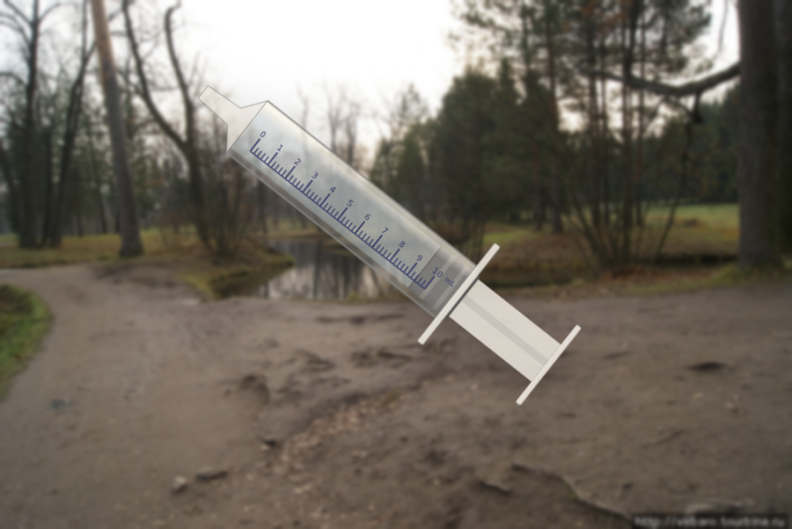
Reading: 9.4 mL
